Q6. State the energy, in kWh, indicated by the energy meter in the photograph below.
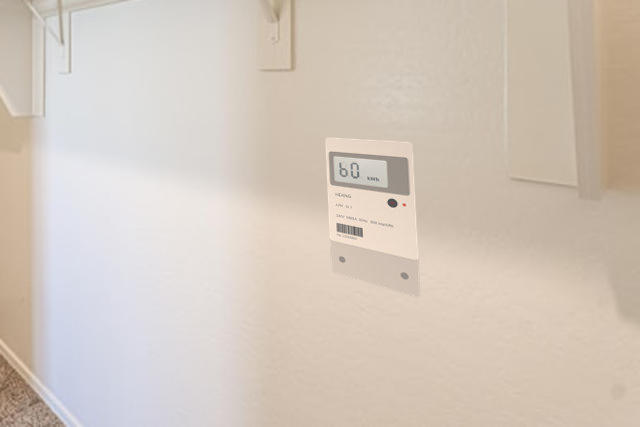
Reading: 60 kWh
